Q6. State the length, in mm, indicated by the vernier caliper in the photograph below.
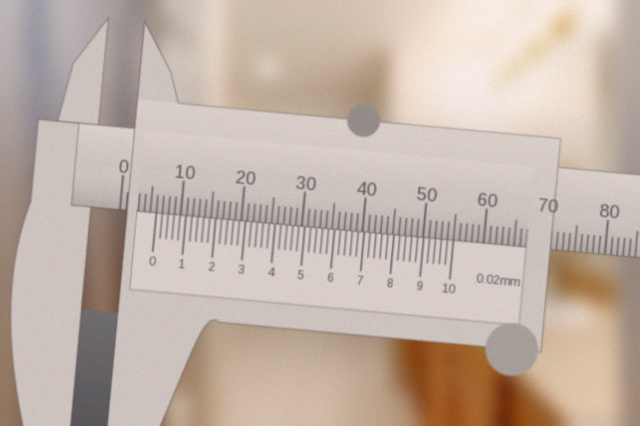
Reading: 6.0 mm
